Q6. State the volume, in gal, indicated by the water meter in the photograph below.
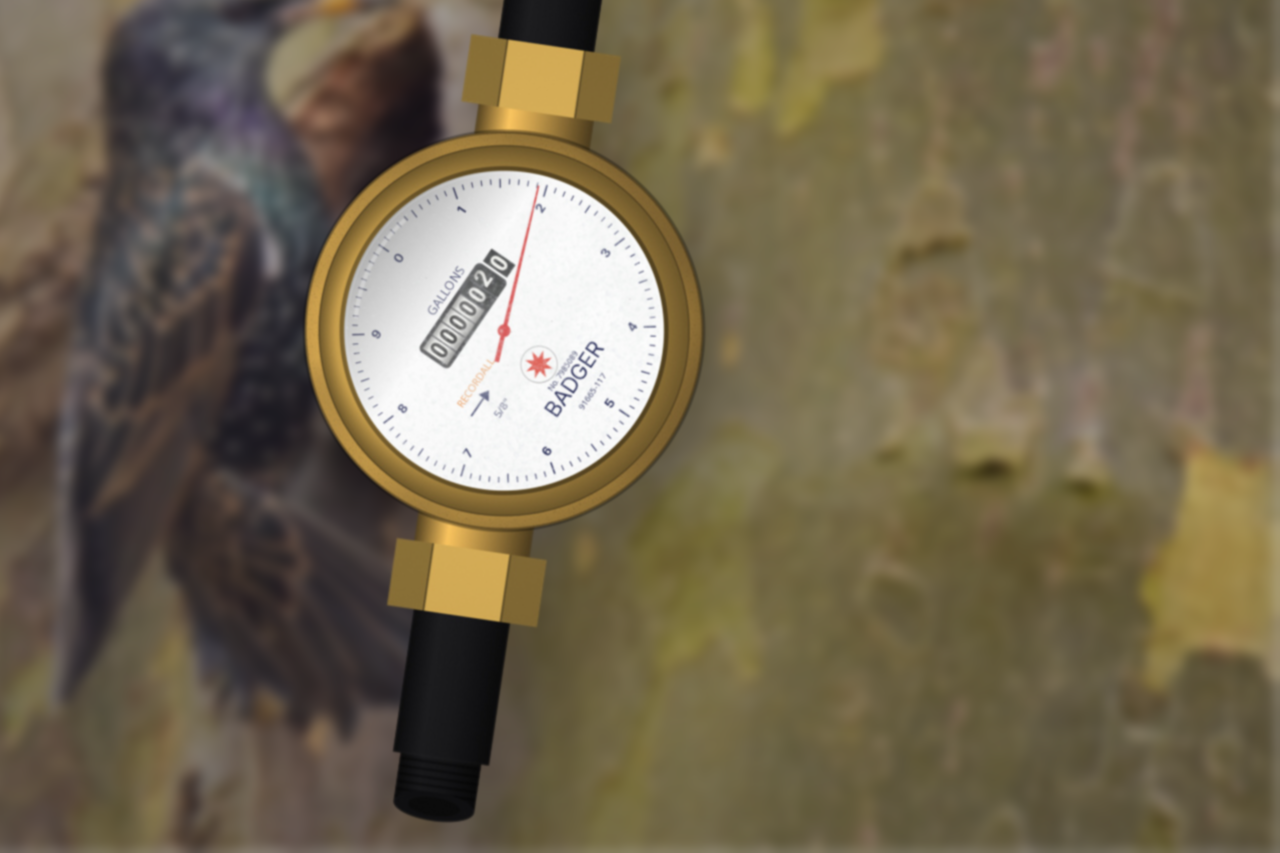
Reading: 21.9 gal
